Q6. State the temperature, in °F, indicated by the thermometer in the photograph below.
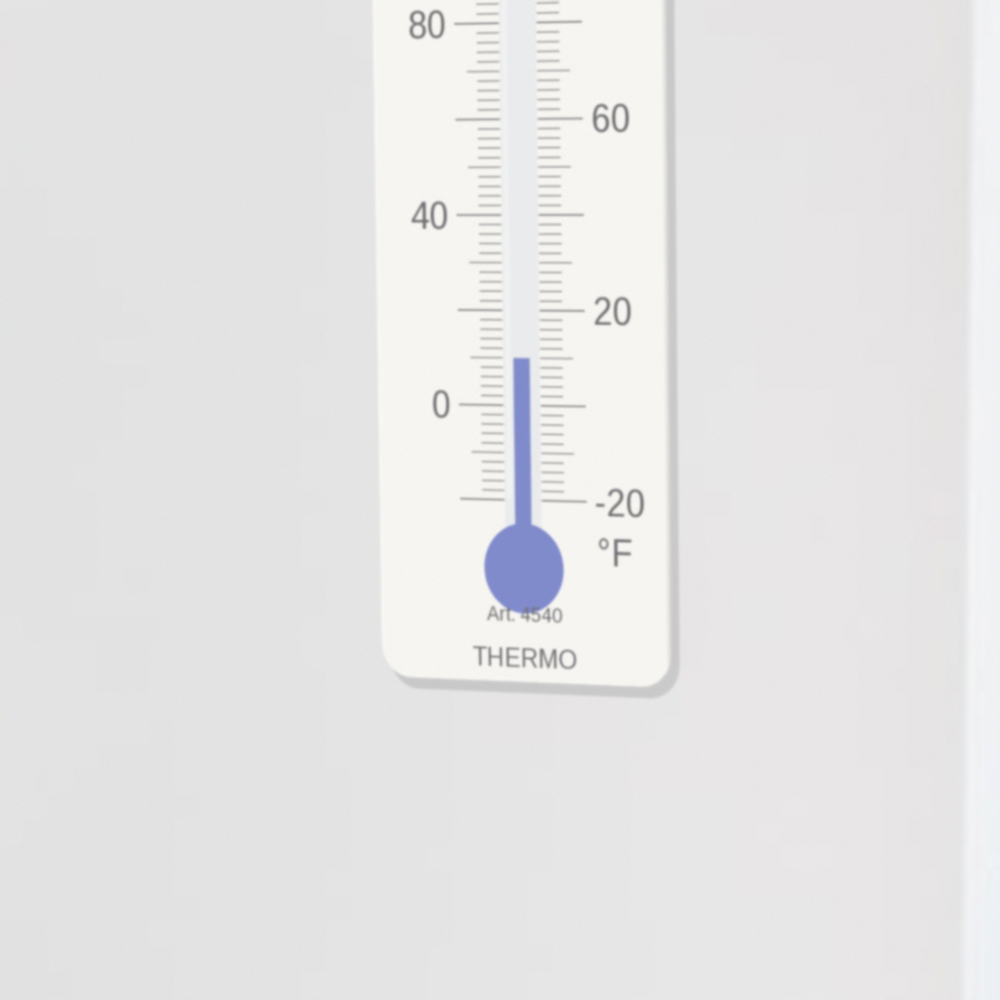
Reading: 10 °F
